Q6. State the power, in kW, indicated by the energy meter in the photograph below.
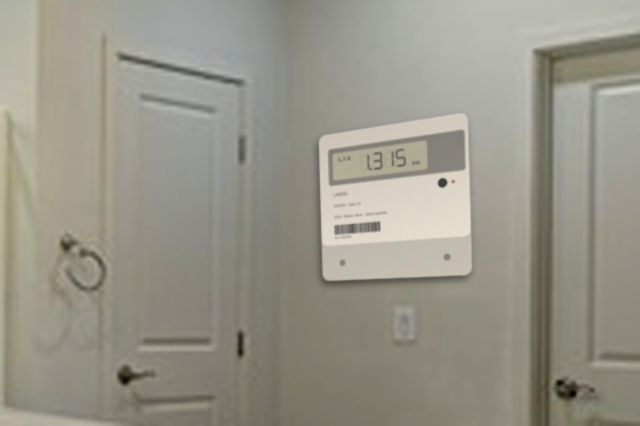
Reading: 1.315 kW
